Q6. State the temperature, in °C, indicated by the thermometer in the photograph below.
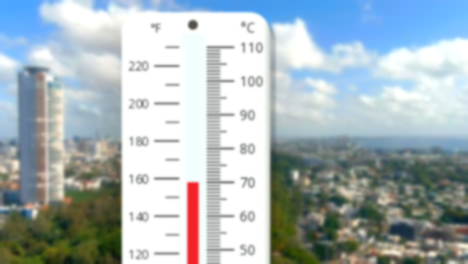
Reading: 70 °C
